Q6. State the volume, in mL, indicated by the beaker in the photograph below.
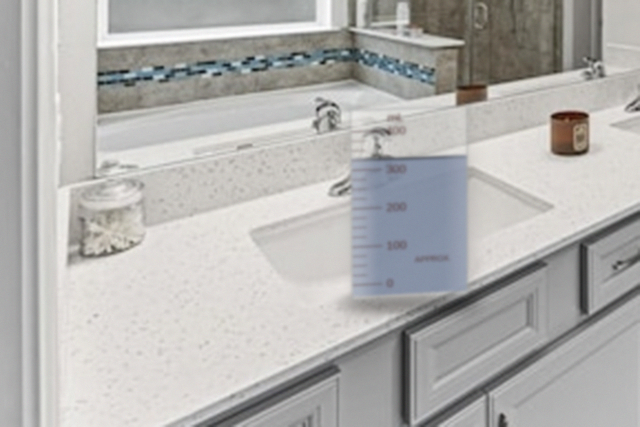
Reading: 325 mL
